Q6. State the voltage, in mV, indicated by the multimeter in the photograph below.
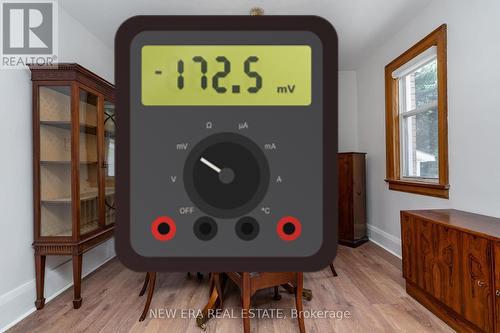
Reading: -172.5 mV
